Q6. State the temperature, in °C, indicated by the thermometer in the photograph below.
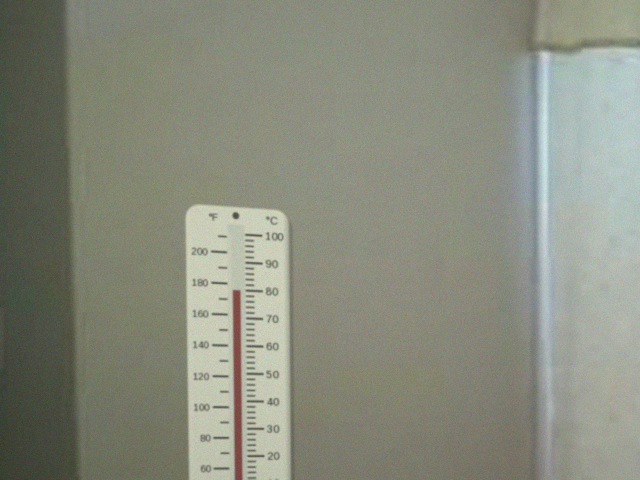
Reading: 80 °C
